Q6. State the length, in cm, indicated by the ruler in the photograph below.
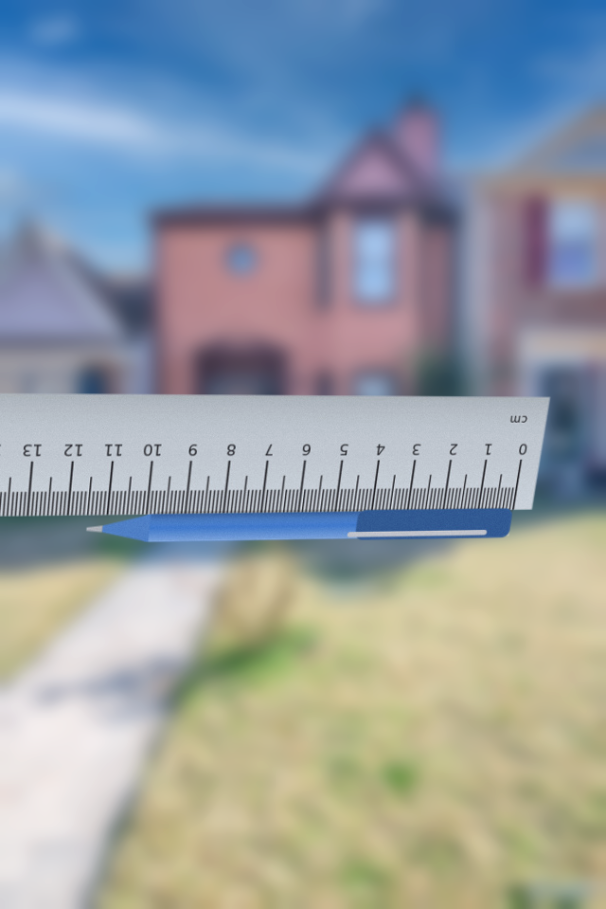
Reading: 11.5 cm
